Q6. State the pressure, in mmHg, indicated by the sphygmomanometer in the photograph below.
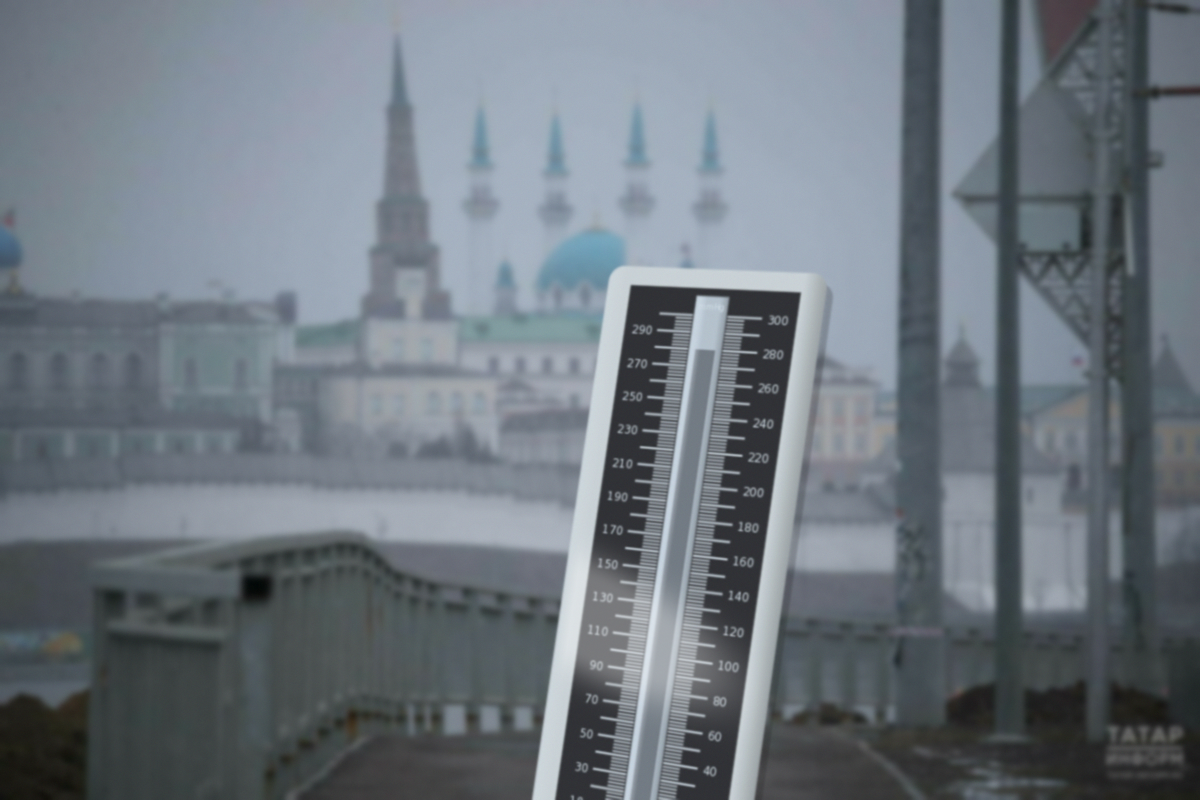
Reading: 280 mmHg
